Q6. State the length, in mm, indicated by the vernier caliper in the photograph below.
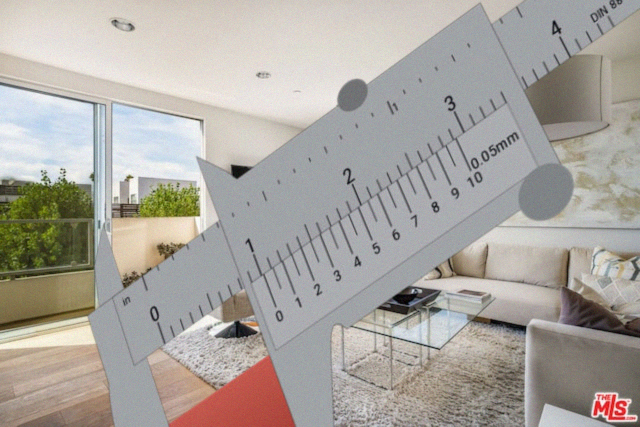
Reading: 10.2 mm
